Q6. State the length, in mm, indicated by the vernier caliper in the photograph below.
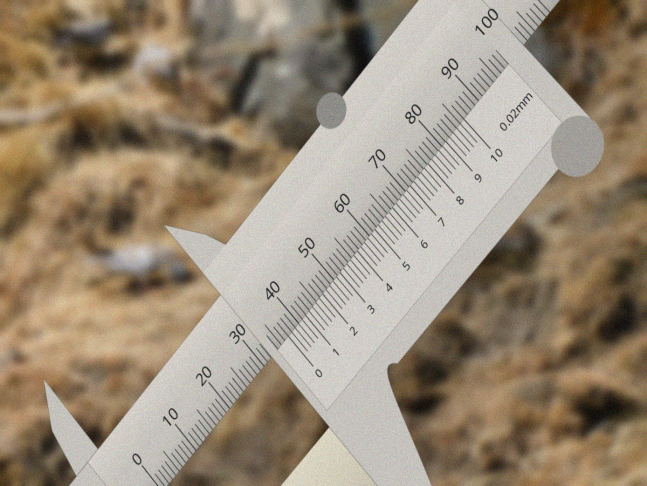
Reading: 37.0 mm
